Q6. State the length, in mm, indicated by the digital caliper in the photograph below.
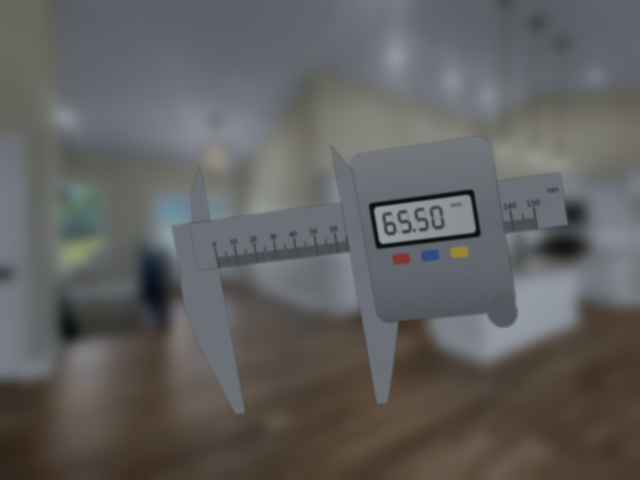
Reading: 65.50 mm
